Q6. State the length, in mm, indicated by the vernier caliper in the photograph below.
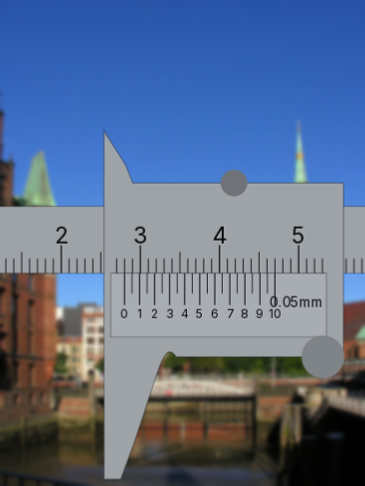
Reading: 28.0 mm
